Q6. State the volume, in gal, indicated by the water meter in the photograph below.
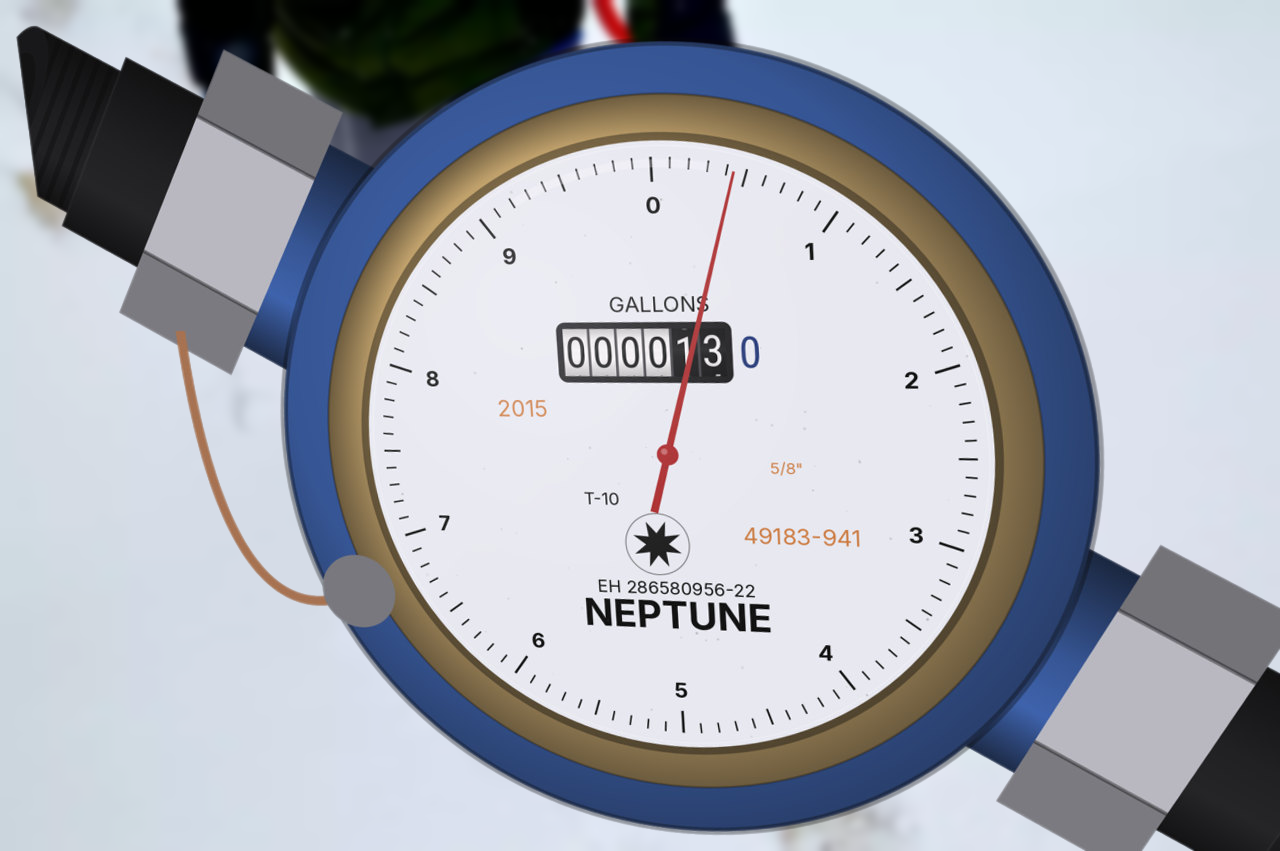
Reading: 130.4 gal
